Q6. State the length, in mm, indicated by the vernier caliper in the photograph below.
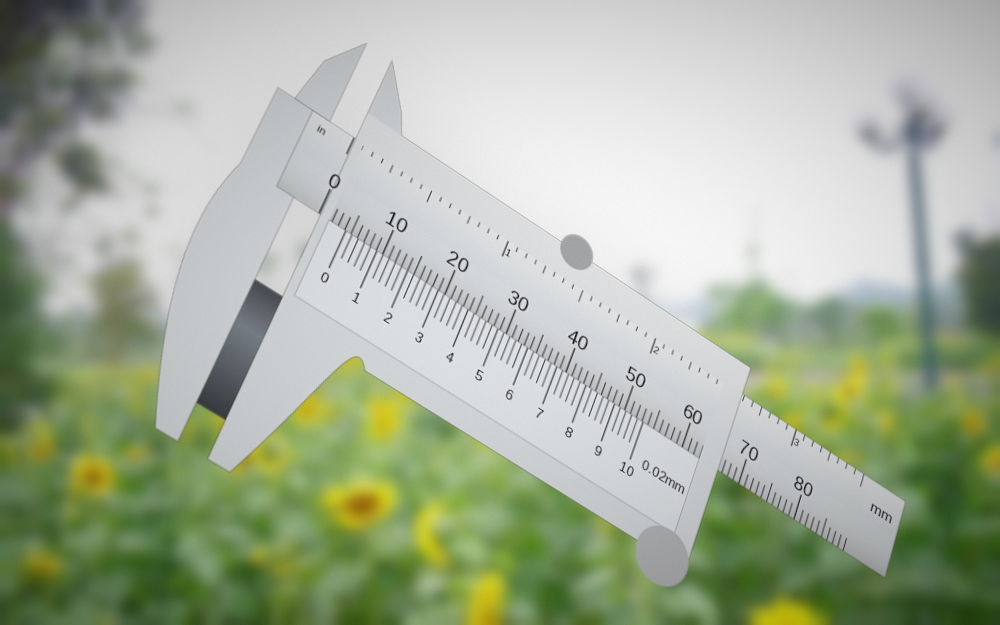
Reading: 4.2 mm
